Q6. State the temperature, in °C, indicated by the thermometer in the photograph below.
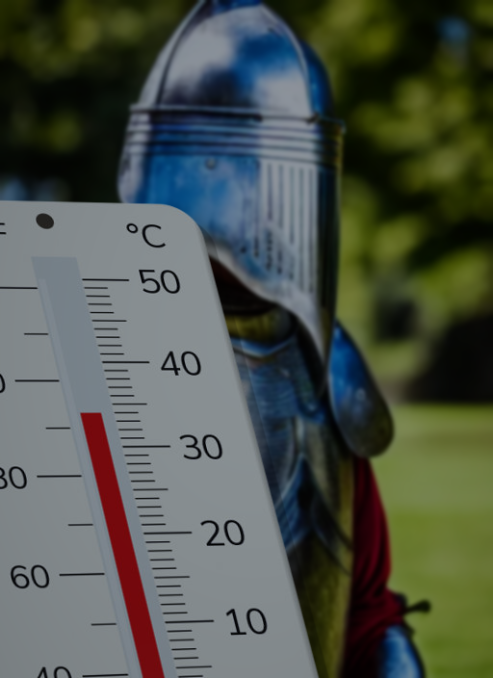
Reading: 34 °C
